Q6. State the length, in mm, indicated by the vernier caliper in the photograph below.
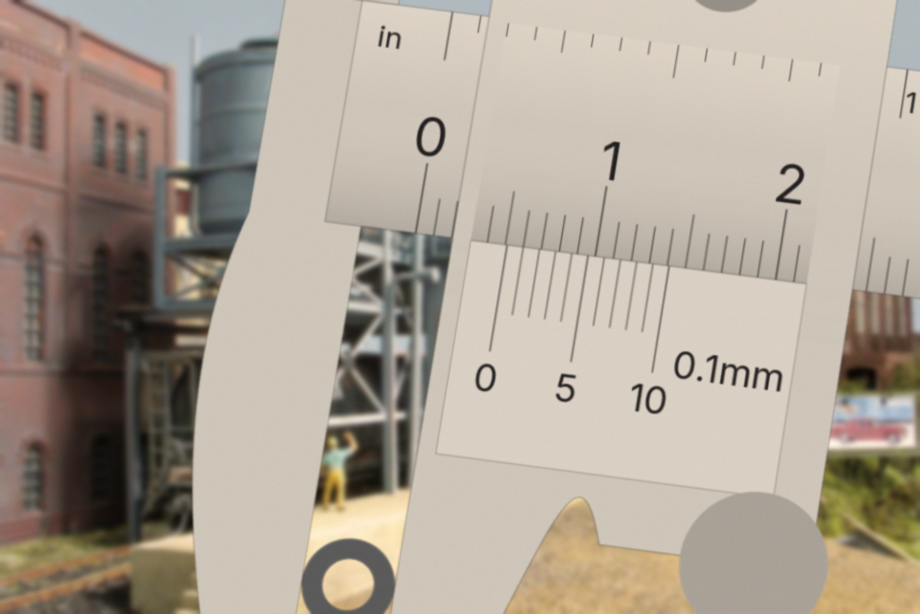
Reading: 5.1 mm
